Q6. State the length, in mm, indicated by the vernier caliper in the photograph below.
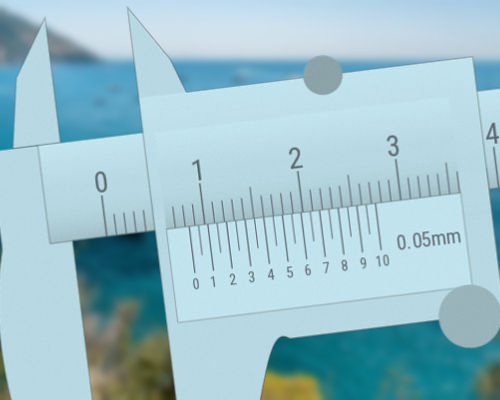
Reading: 8.4 mm
